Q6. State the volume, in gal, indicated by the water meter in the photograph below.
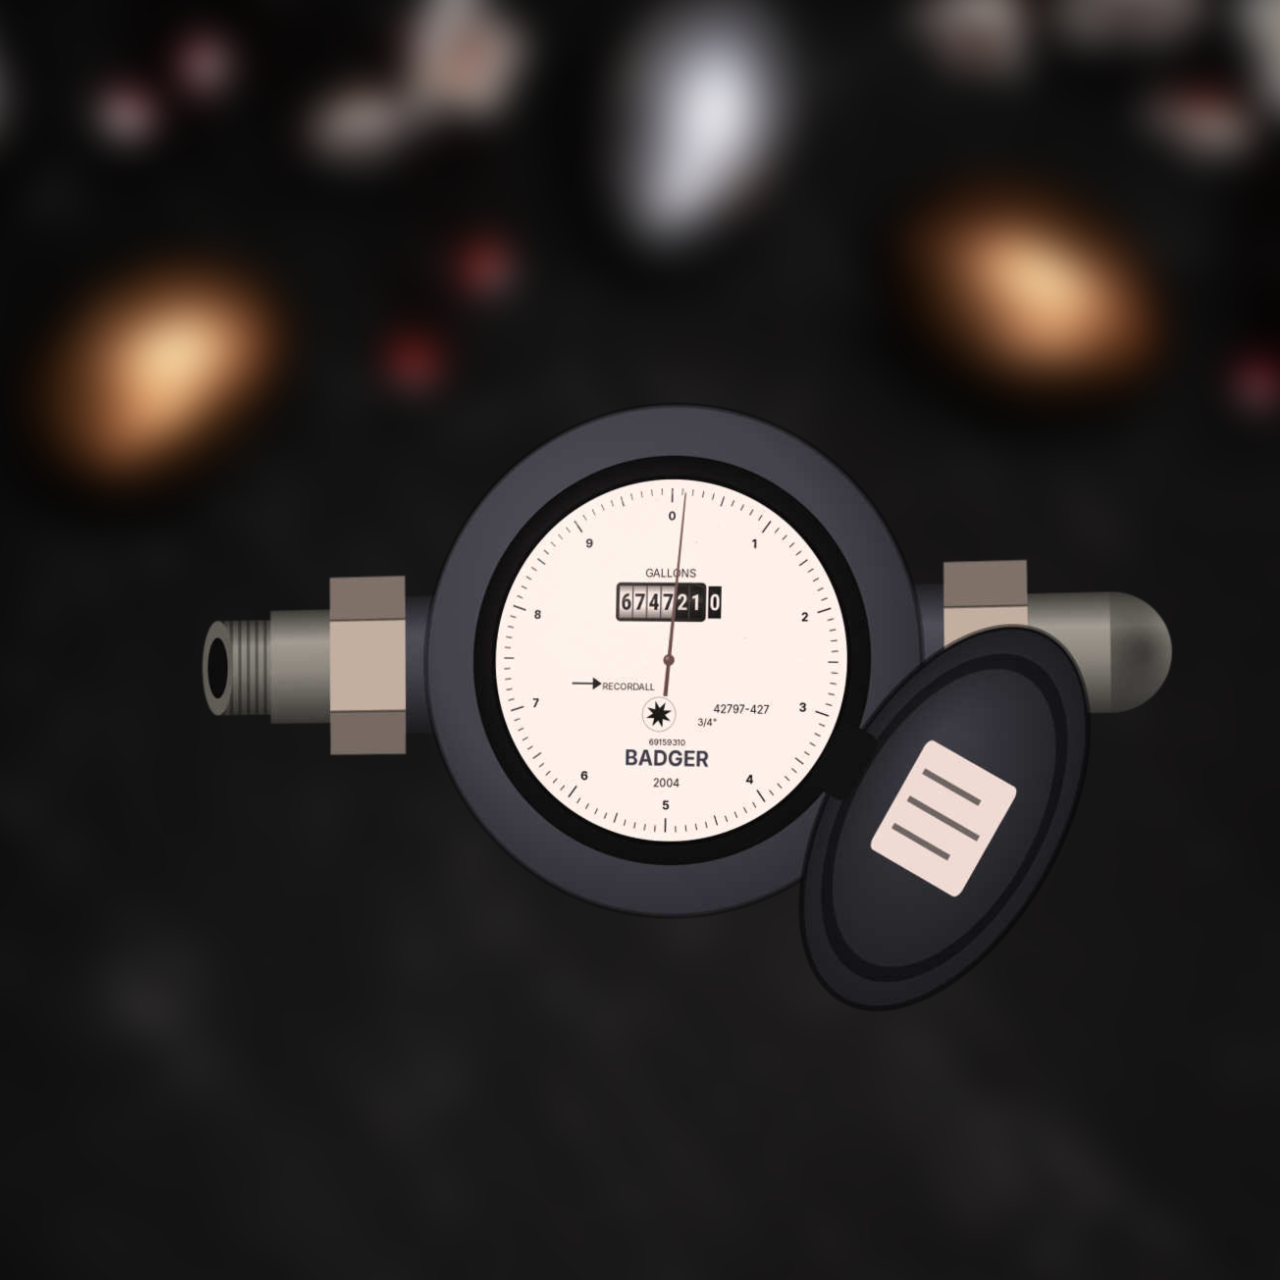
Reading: 6747210.1 gal
